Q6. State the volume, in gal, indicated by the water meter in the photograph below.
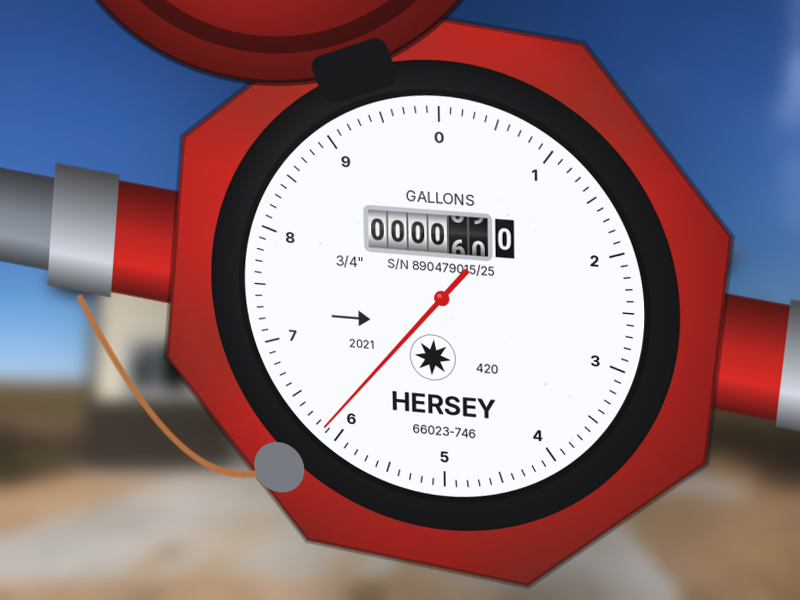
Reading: 596.1 gal
